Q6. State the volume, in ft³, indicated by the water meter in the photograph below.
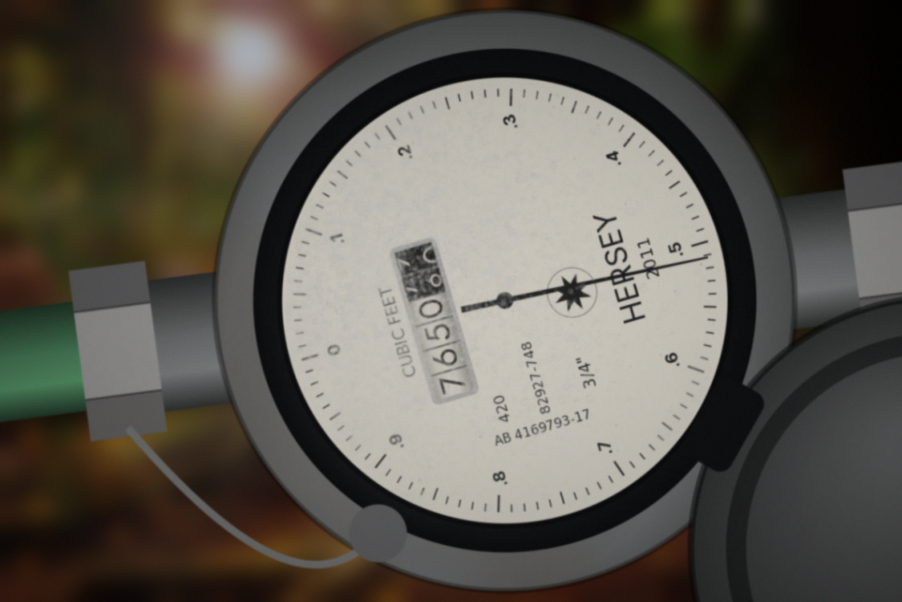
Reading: 765079.51 ft³
